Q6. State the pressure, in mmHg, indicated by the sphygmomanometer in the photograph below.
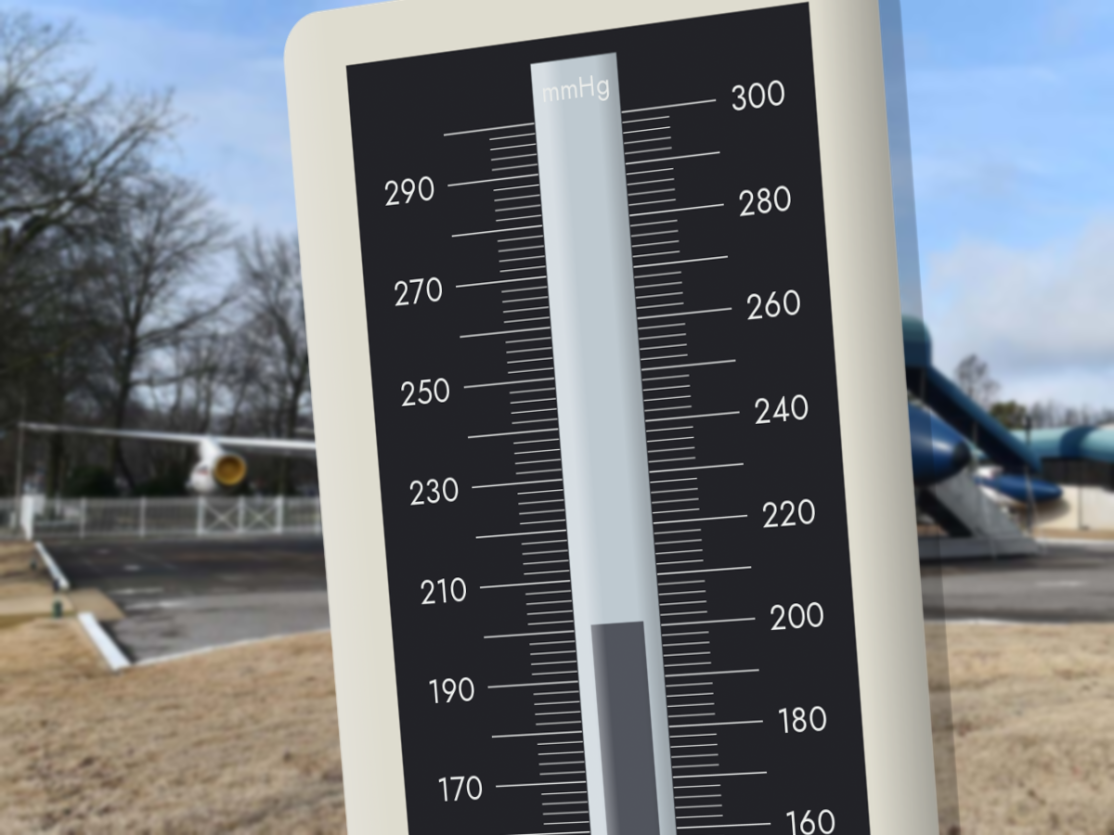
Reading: 201 mmHg
